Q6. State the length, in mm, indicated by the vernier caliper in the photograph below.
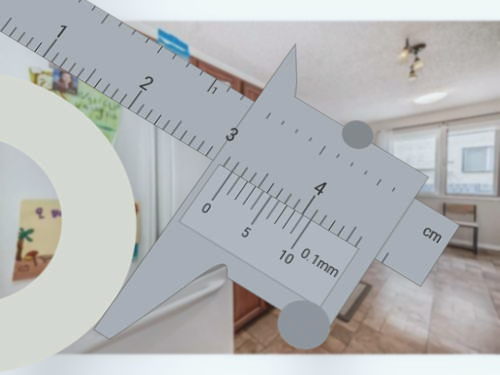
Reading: 32.0 mm
